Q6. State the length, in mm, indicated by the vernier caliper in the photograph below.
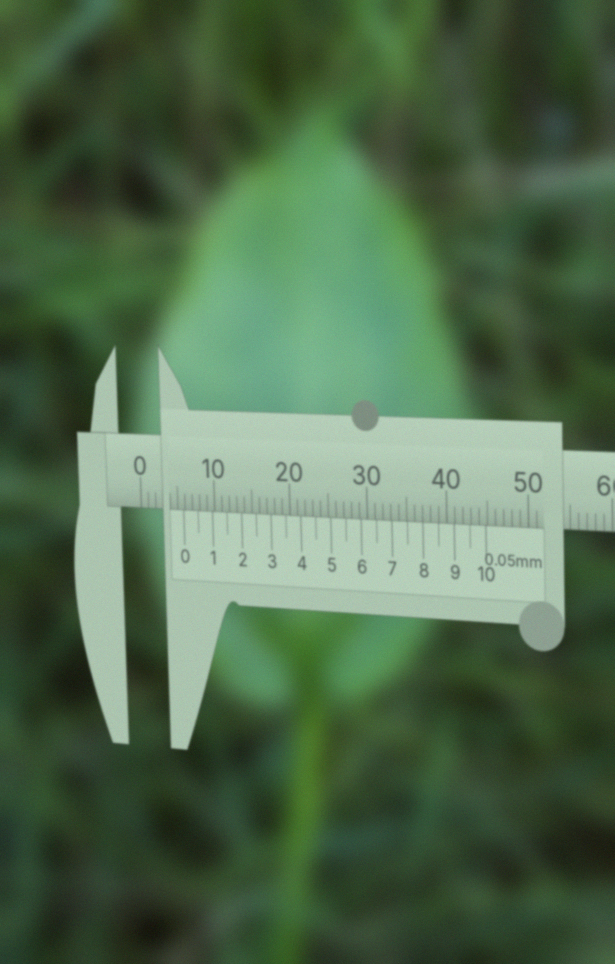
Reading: 5.8 mm
